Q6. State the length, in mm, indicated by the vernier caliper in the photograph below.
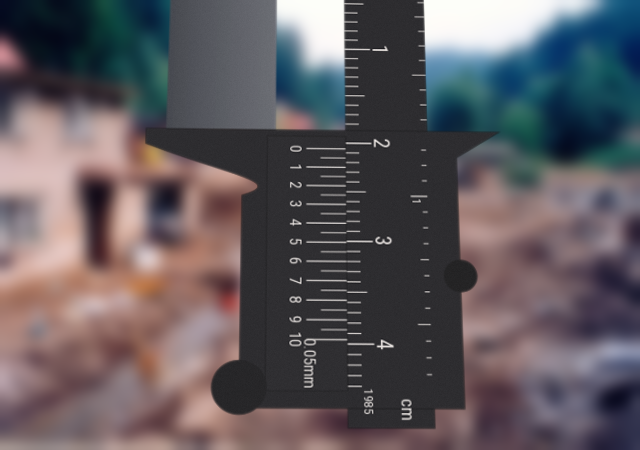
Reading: 20.6 mm
